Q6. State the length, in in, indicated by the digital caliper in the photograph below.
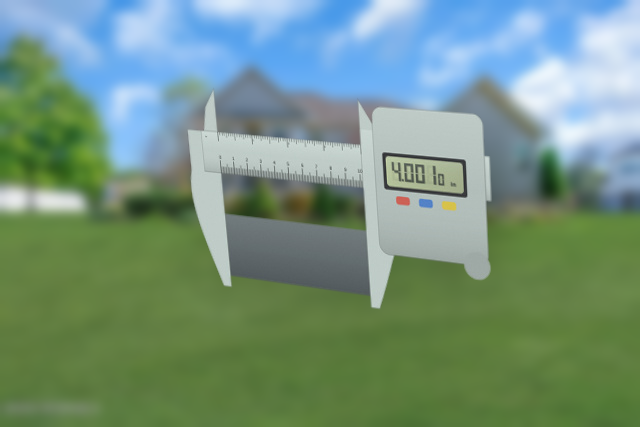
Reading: 4.0010 in
